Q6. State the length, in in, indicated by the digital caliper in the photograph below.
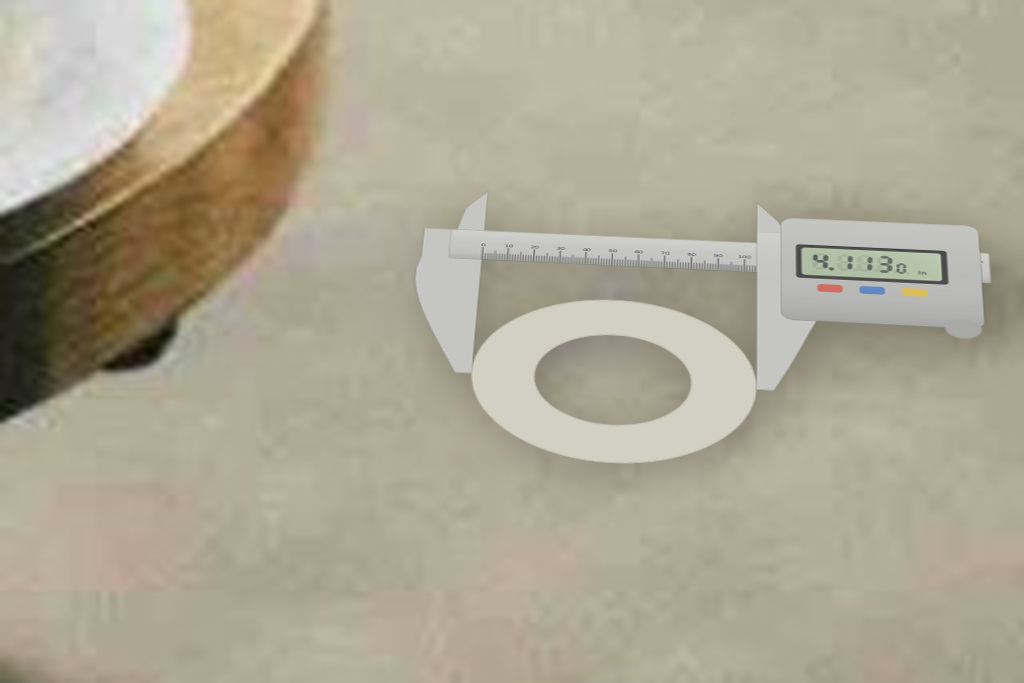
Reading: 4.1130 in
